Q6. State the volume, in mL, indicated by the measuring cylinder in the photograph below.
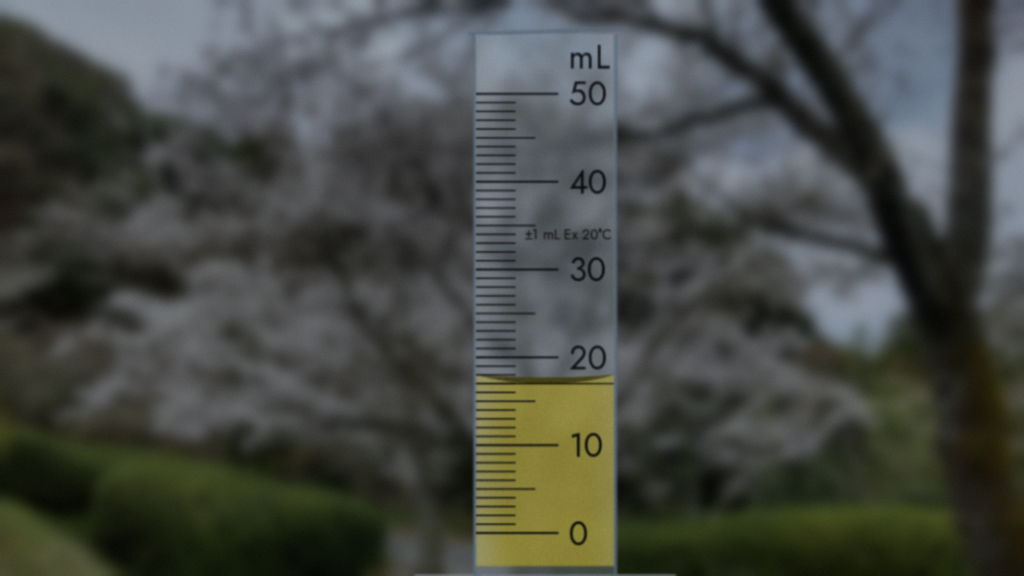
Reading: 17 mL
